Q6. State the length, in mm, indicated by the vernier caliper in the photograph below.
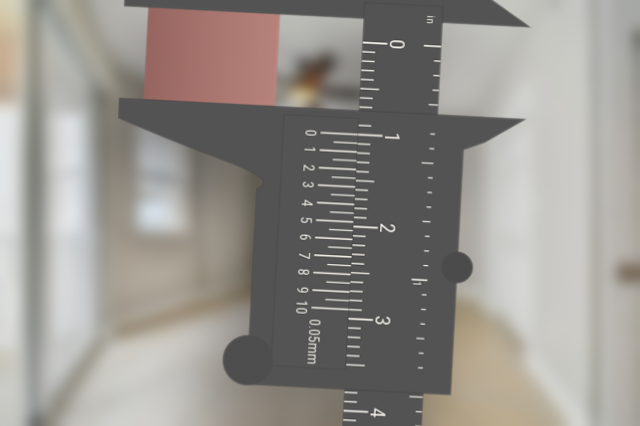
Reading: 10.0 mm
